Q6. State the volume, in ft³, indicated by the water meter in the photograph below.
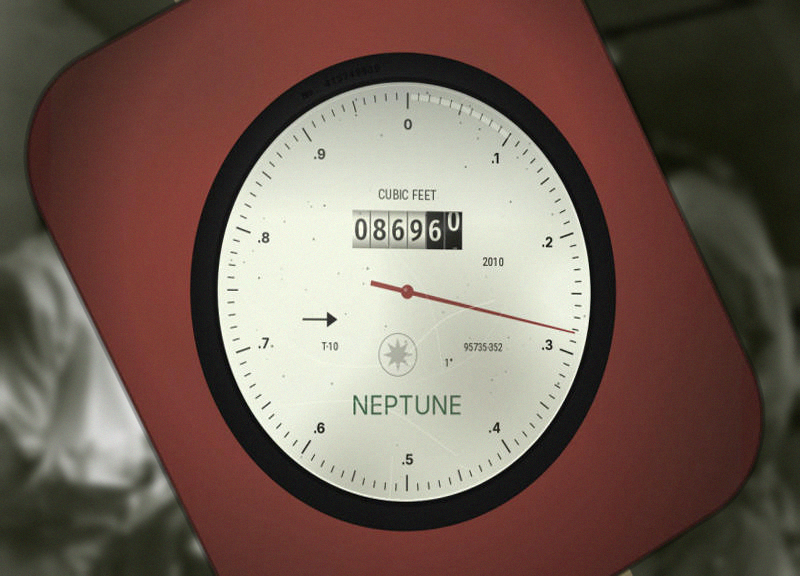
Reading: 86960.28 ft³
